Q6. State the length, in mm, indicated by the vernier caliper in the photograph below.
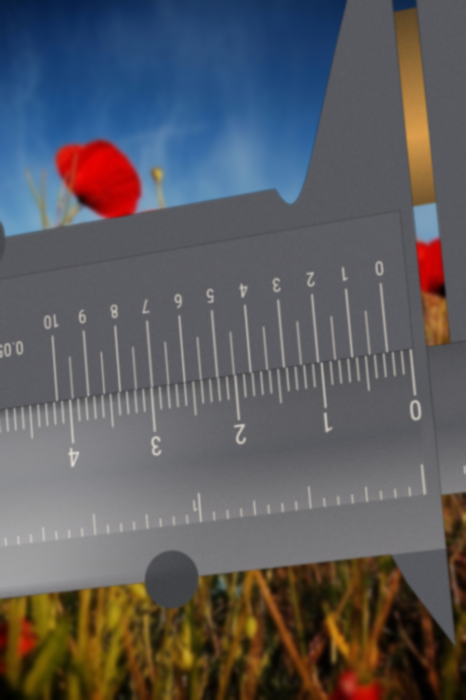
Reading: 2.6 mm
